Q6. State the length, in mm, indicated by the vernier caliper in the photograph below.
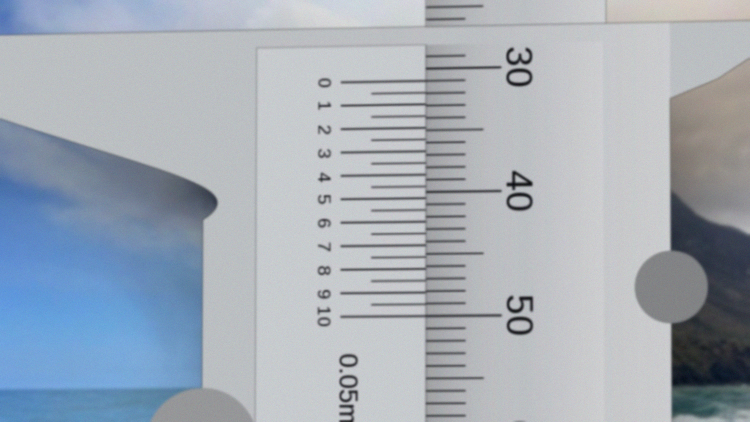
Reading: 31.0 mm
